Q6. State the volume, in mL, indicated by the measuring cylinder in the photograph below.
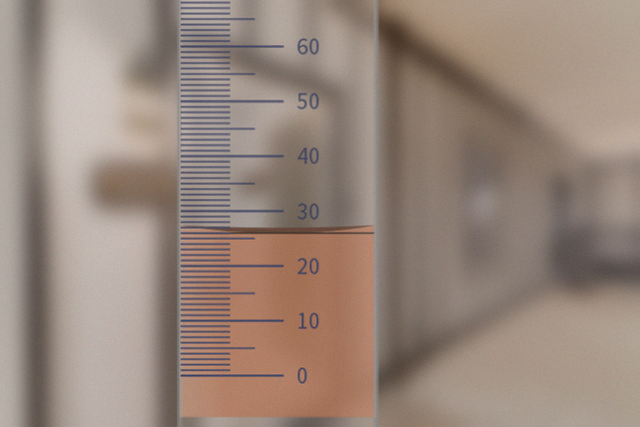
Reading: 26 mL
